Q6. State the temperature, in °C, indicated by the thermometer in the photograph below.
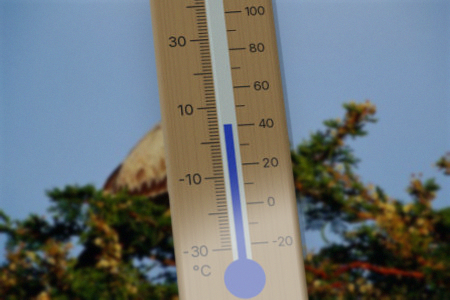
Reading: 5 °C
